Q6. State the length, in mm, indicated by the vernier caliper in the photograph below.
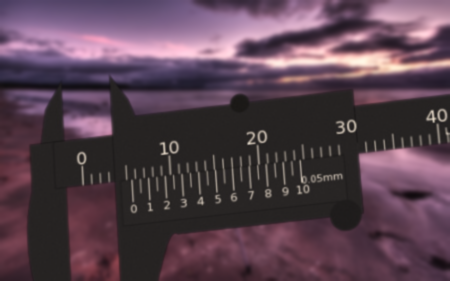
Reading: 5.6 mm
